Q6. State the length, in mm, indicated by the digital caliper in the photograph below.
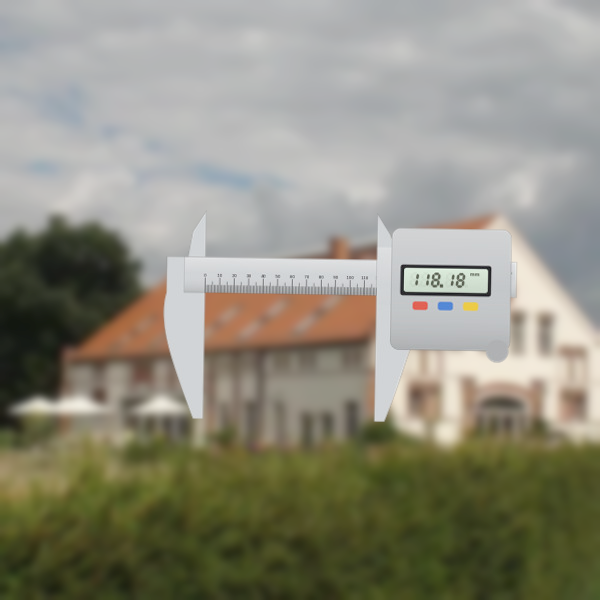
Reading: 118.18 mm
